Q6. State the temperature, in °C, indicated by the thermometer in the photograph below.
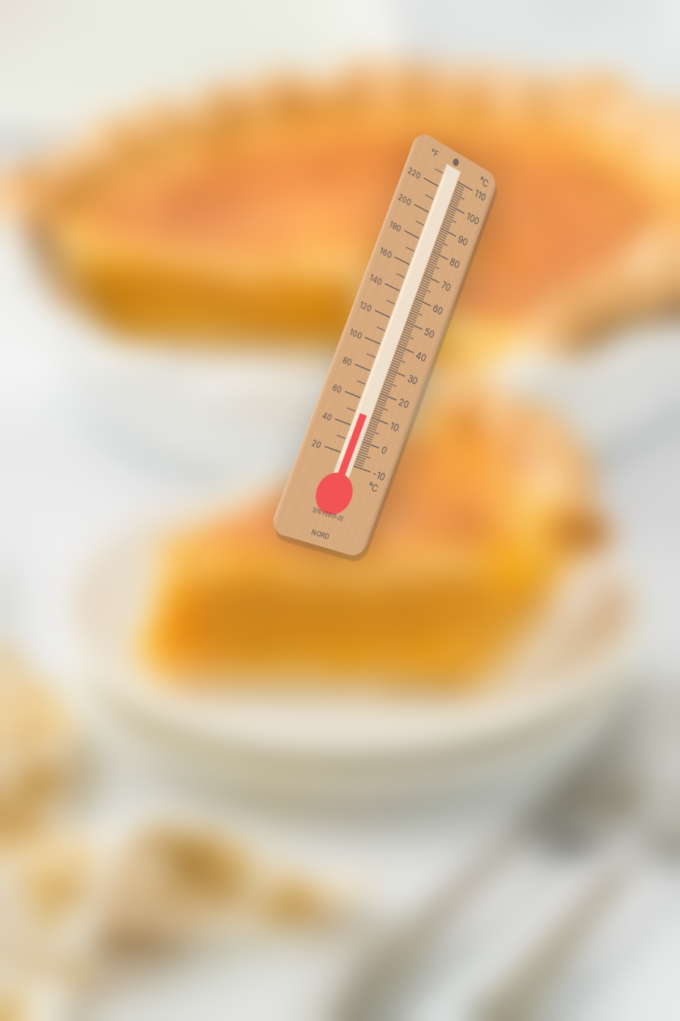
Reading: 10 °C
